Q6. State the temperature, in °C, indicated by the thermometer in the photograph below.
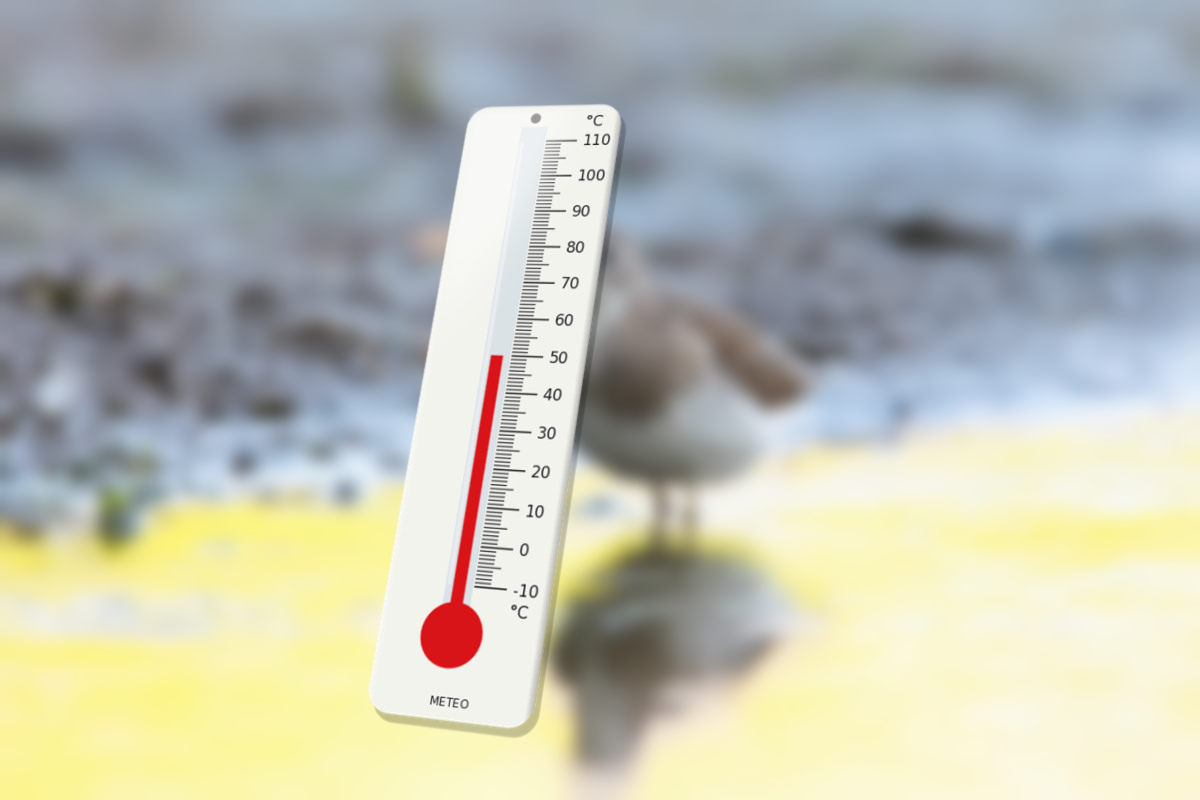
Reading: 50 °C
